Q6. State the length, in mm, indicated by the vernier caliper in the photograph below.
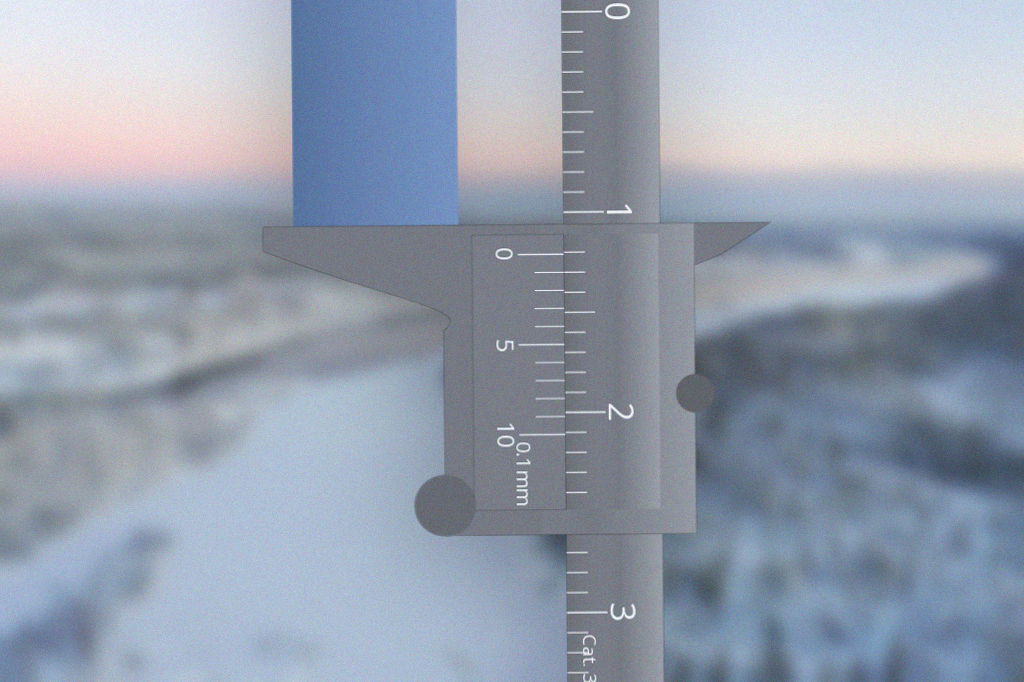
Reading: 12.1 mm
